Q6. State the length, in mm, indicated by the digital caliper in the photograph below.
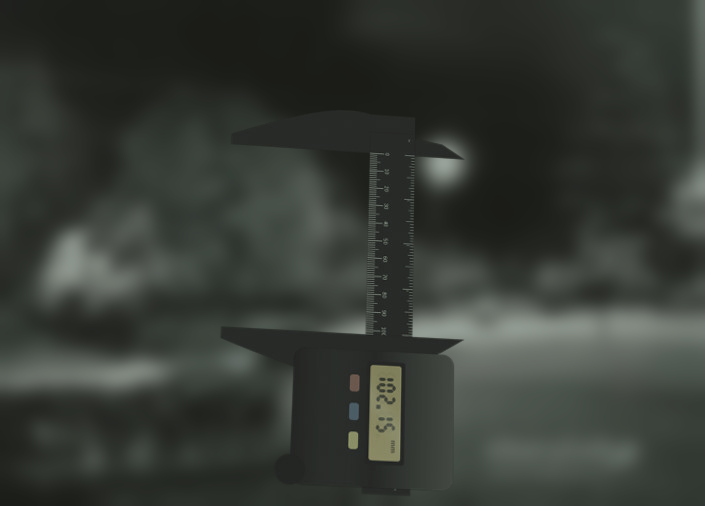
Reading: 102.15 mm
